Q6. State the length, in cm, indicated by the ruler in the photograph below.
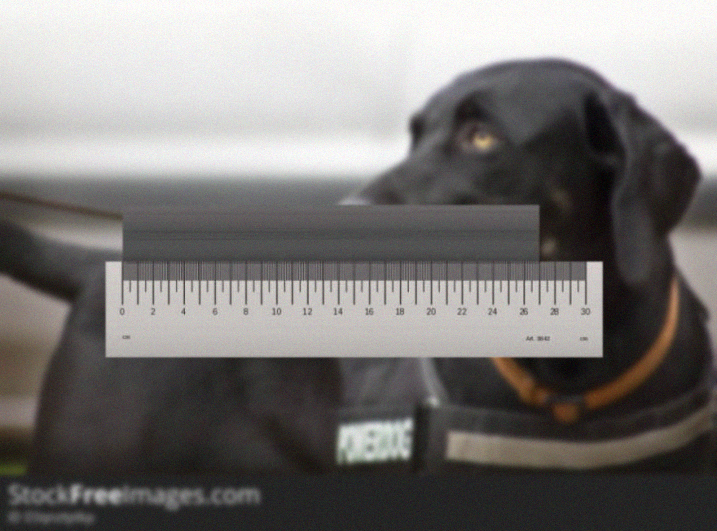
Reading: 27 cm
